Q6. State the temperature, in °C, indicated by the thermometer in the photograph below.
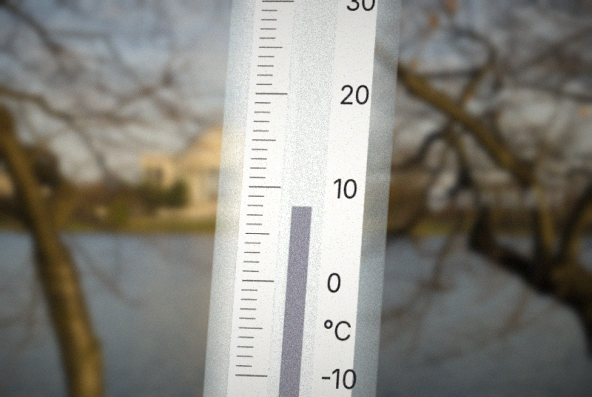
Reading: 8 °C
